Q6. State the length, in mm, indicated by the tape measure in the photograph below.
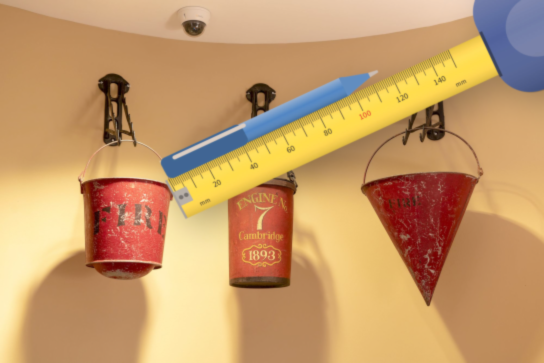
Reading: 115 mm
